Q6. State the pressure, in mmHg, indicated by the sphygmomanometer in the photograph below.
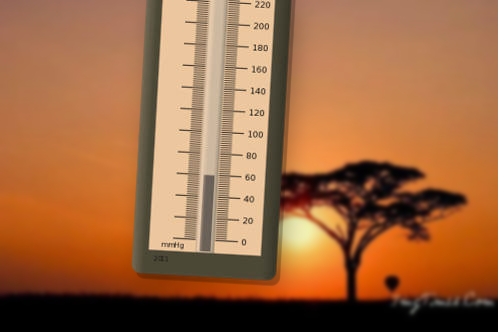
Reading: 60 mmHg
